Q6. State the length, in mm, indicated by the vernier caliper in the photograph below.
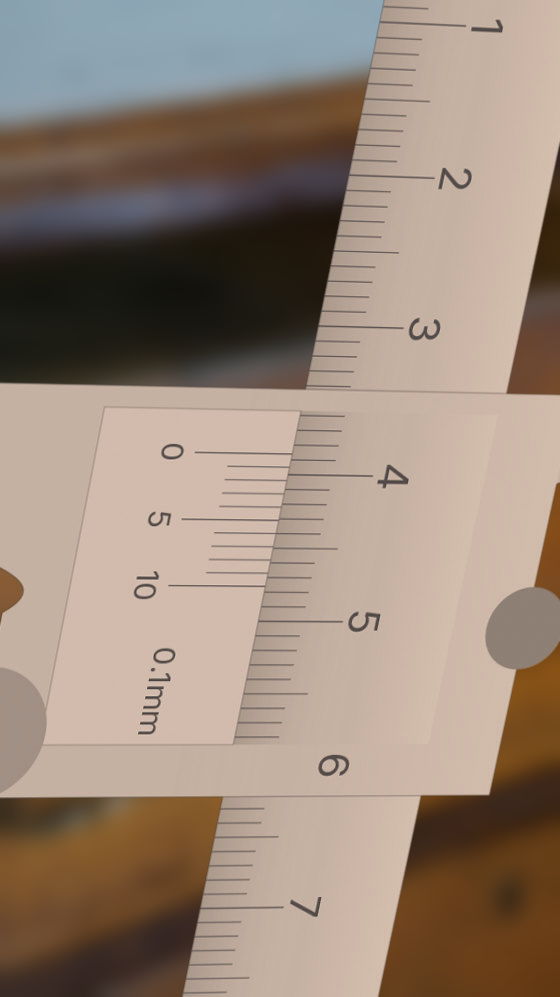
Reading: 38.6 mm
